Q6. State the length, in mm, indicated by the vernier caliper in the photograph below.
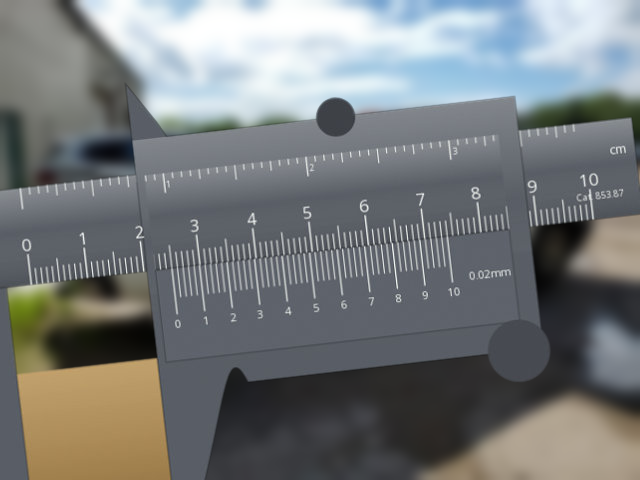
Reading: 25.0 mm
